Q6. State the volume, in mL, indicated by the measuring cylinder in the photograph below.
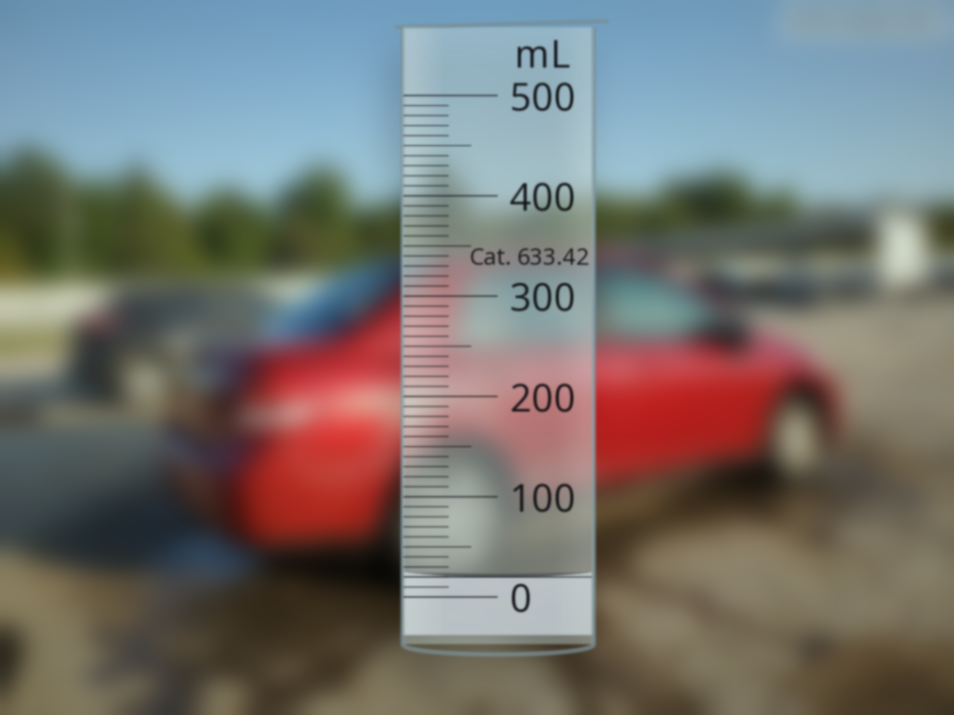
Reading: 20 mL
